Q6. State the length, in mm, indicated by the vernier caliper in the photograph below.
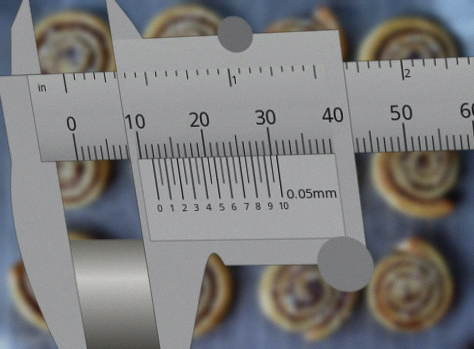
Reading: 11.8 mm
